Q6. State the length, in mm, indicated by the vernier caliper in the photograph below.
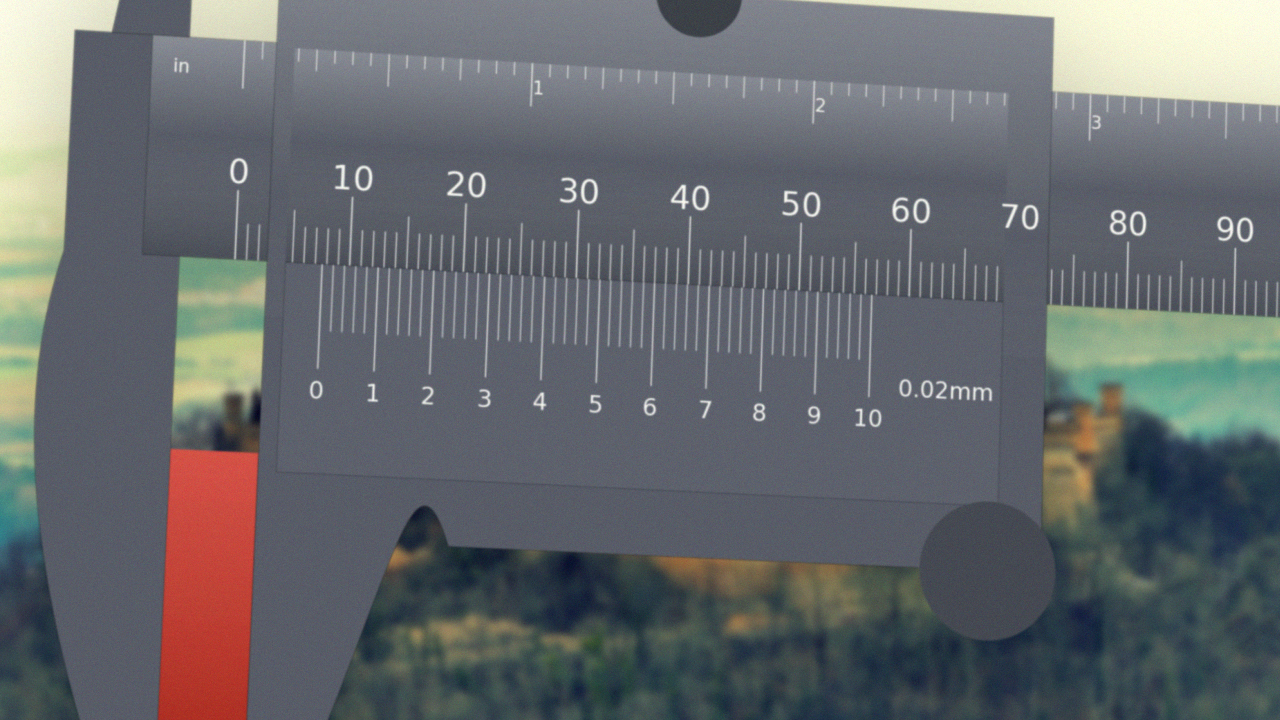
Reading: 7.6 mm
